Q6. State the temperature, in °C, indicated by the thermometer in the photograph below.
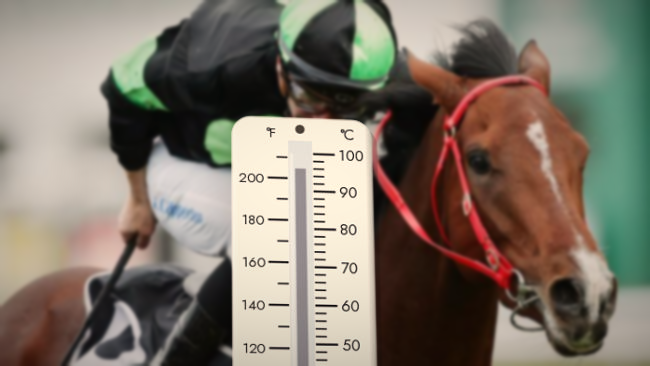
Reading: 96 °C
